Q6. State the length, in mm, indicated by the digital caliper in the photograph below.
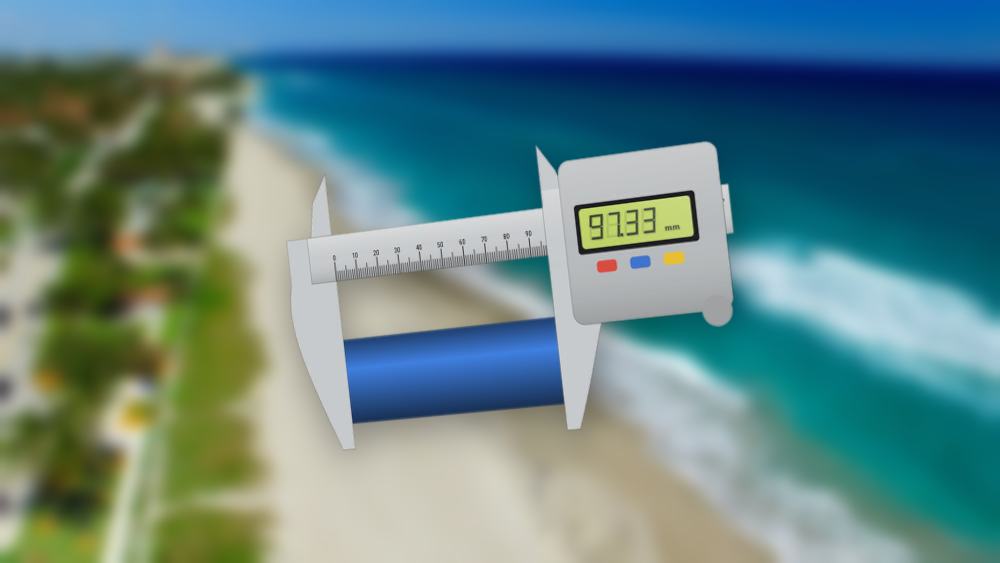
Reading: 97.33 mm
